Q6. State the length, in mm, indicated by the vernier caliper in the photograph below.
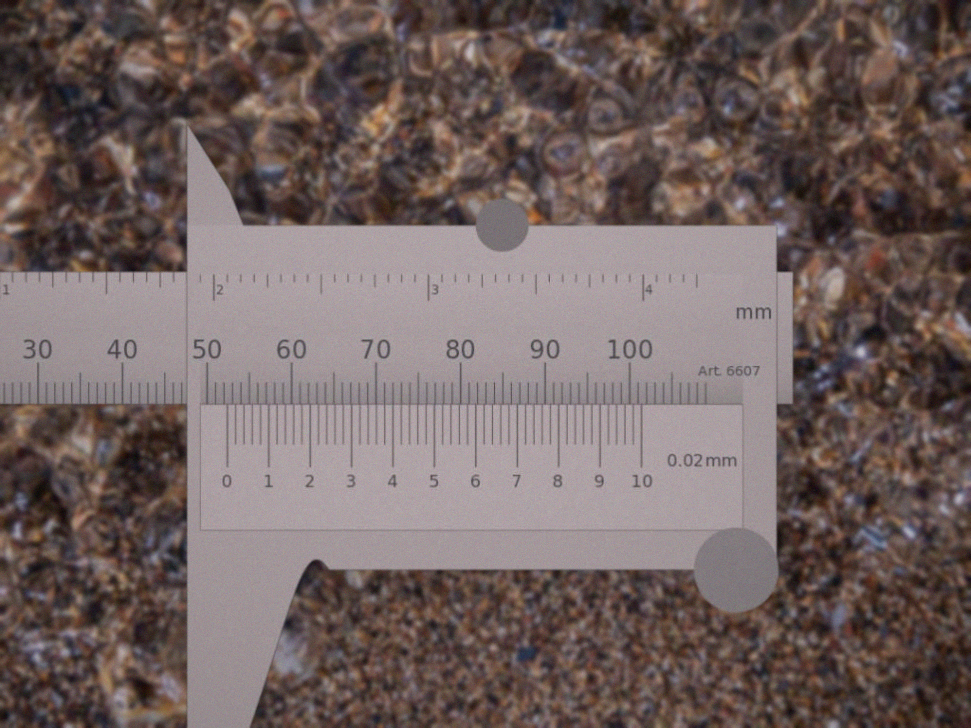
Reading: 52.4 mm
